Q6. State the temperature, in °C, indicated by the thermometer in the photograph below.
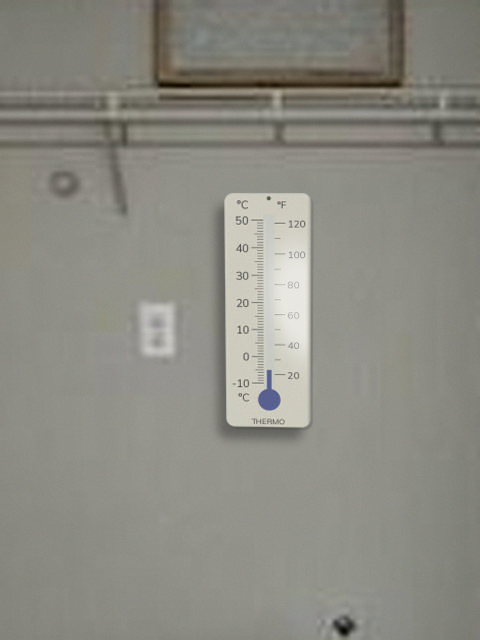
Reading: -5 °C
